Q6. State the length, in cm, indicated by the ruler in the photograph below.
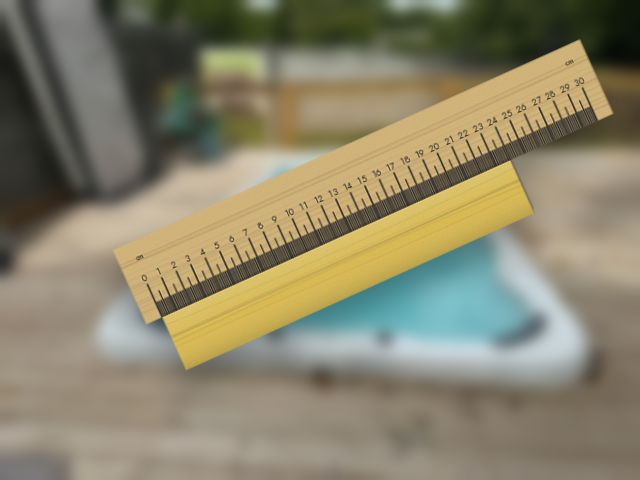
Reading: 24 cm
